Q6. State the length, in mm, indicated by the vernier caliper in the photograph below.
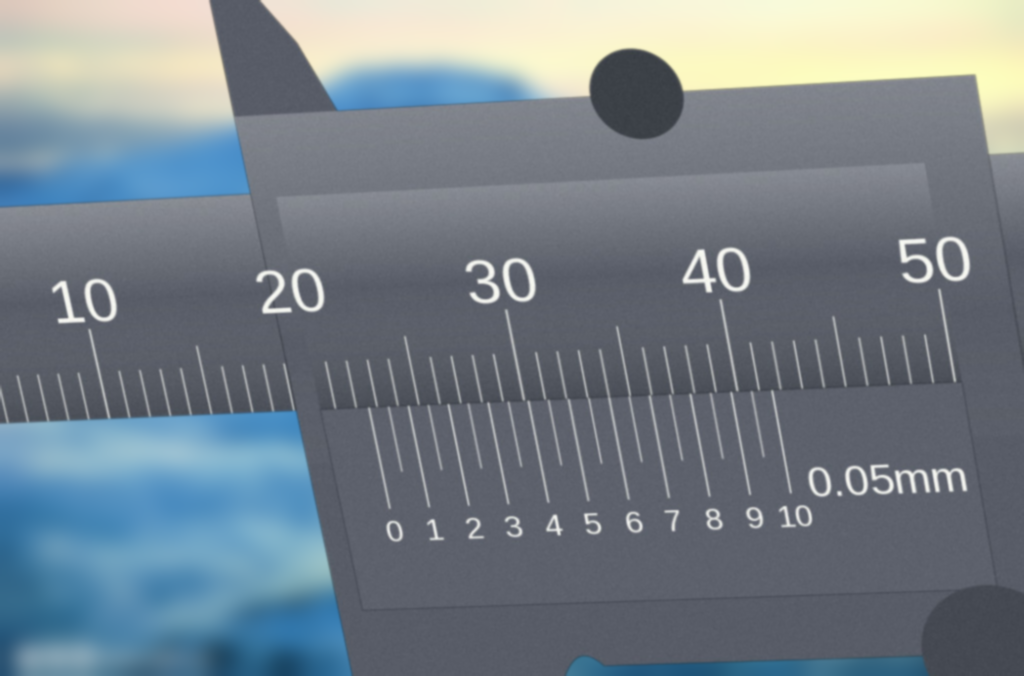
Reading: 22.6 mm
